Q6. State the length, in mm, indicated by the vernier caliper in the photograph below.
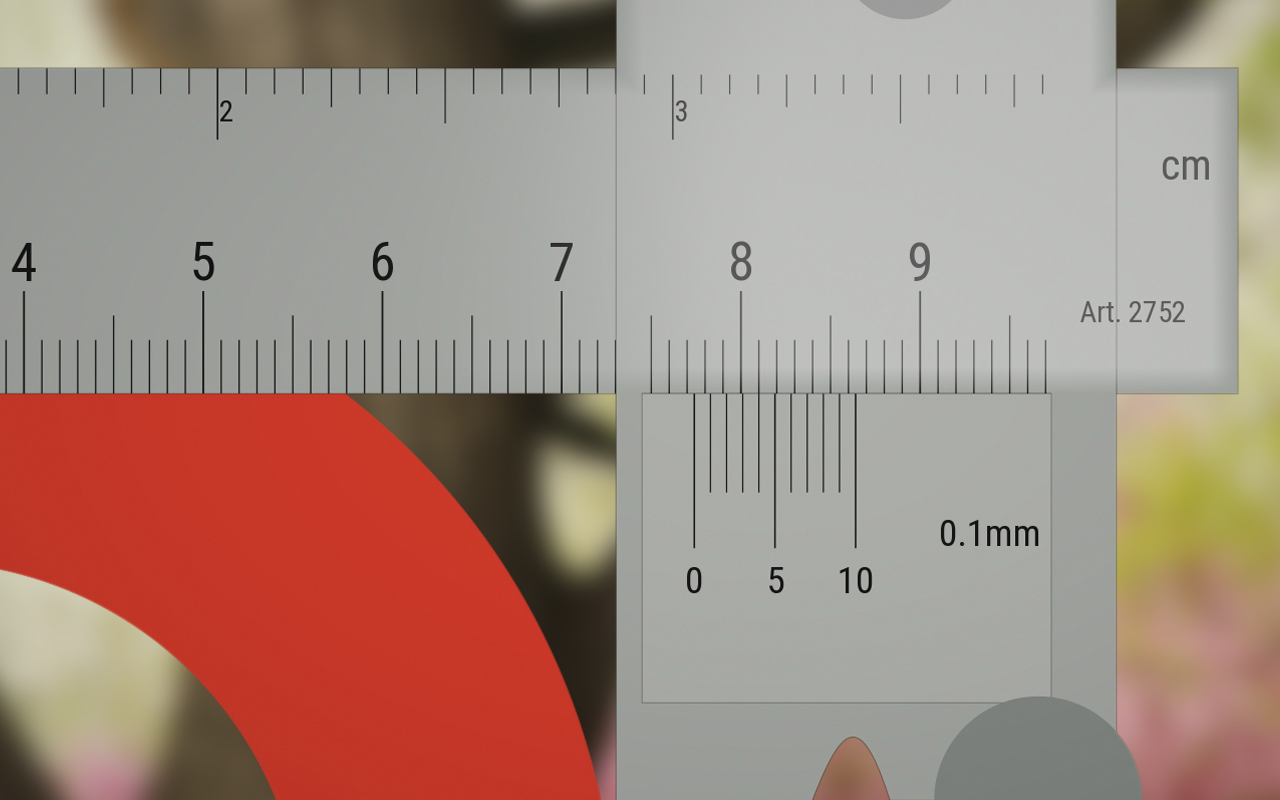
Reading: 77.4 mm
